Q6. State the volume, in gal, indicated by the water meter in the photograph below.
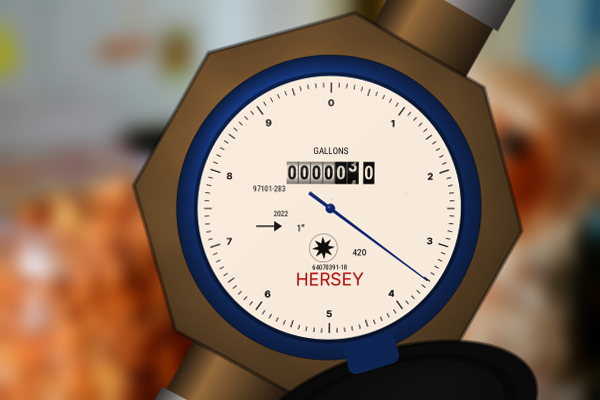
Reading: 33.5 gal
